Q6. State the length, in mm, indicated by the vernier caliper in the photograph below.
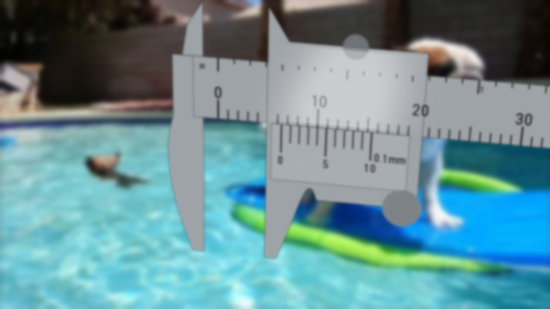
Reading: 6.4 mm
